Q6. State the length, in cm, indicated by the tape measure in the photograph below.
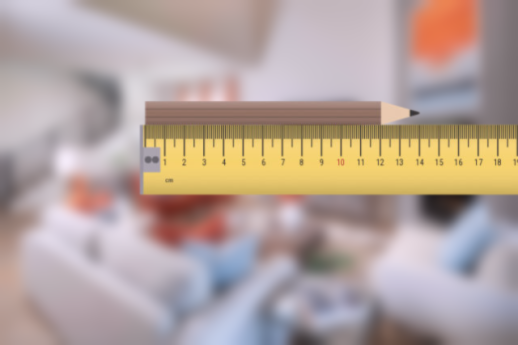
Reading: 14 cm
